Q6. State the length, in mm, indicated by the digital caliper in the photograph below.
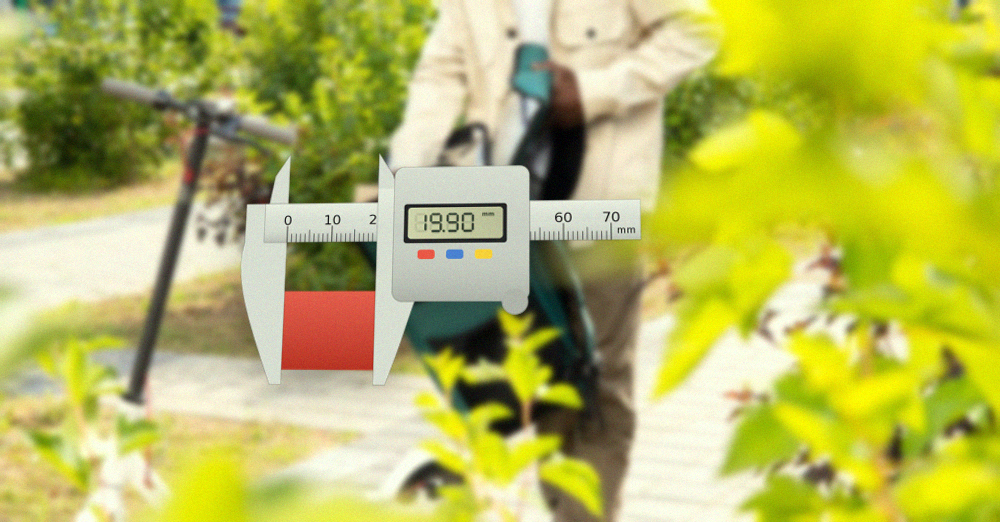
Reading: 19.90 mm
